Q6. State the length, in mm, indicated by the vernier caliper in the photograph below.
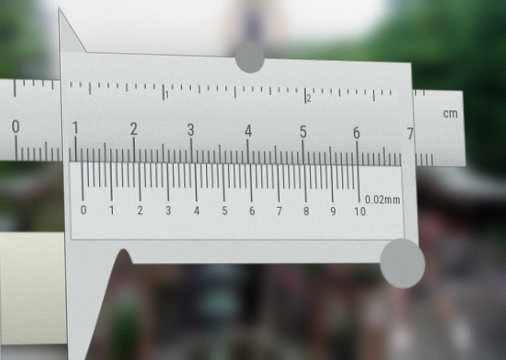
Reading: 11.0 mm
